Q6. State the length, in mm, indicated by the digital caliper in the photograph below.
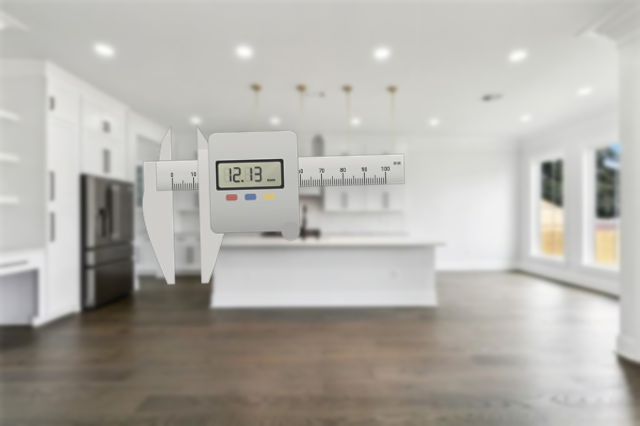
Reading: 12.13 mm
